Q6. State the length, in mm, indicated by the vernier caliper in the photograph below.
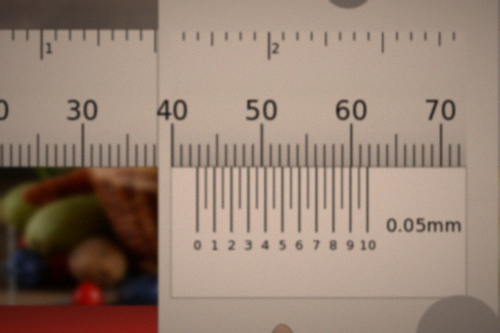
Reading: 42.8 mm
